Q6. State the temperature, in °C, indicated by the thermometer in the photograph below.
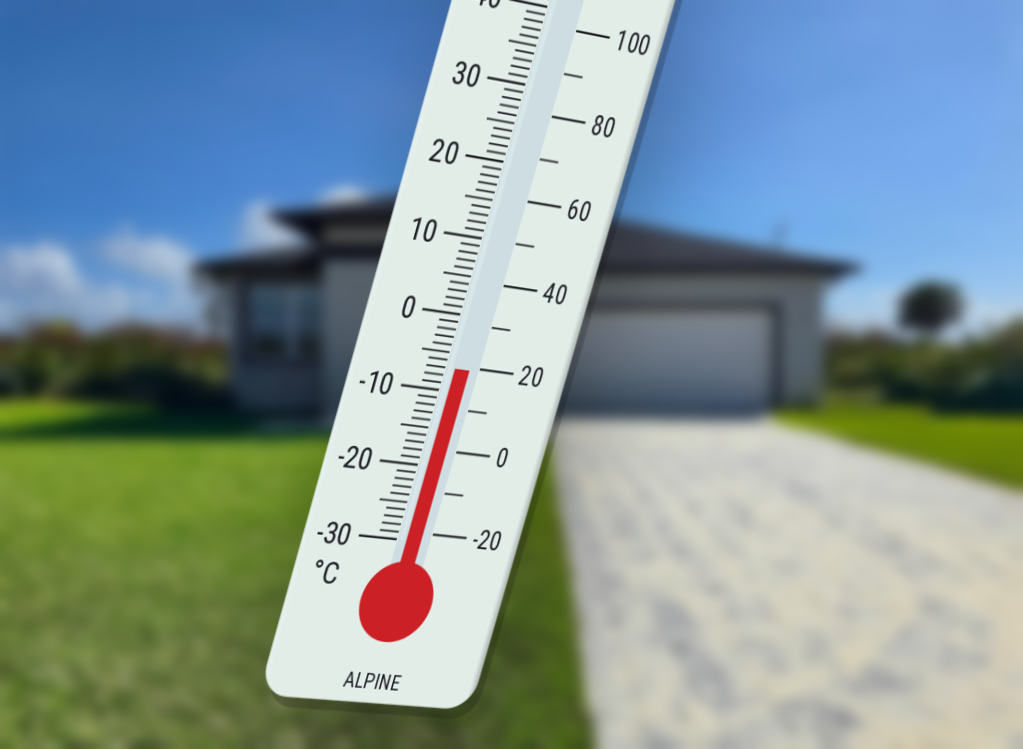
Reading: -7 °C
